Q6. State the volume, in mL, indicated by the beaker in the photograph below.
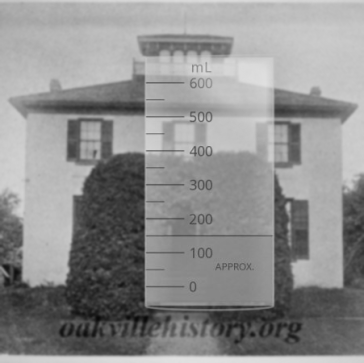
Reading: 150 mL
